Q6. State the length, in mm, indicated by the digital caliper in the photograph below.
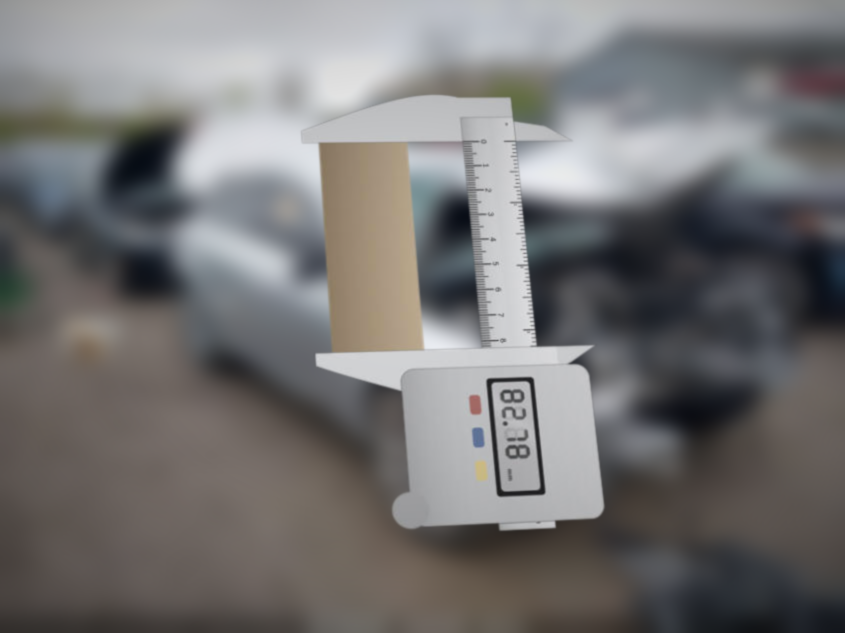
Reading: 82.78 mm
